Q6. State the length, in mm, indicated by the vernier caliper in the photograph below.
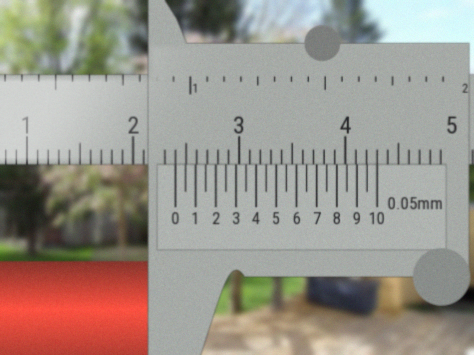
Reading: 24.0 mm
